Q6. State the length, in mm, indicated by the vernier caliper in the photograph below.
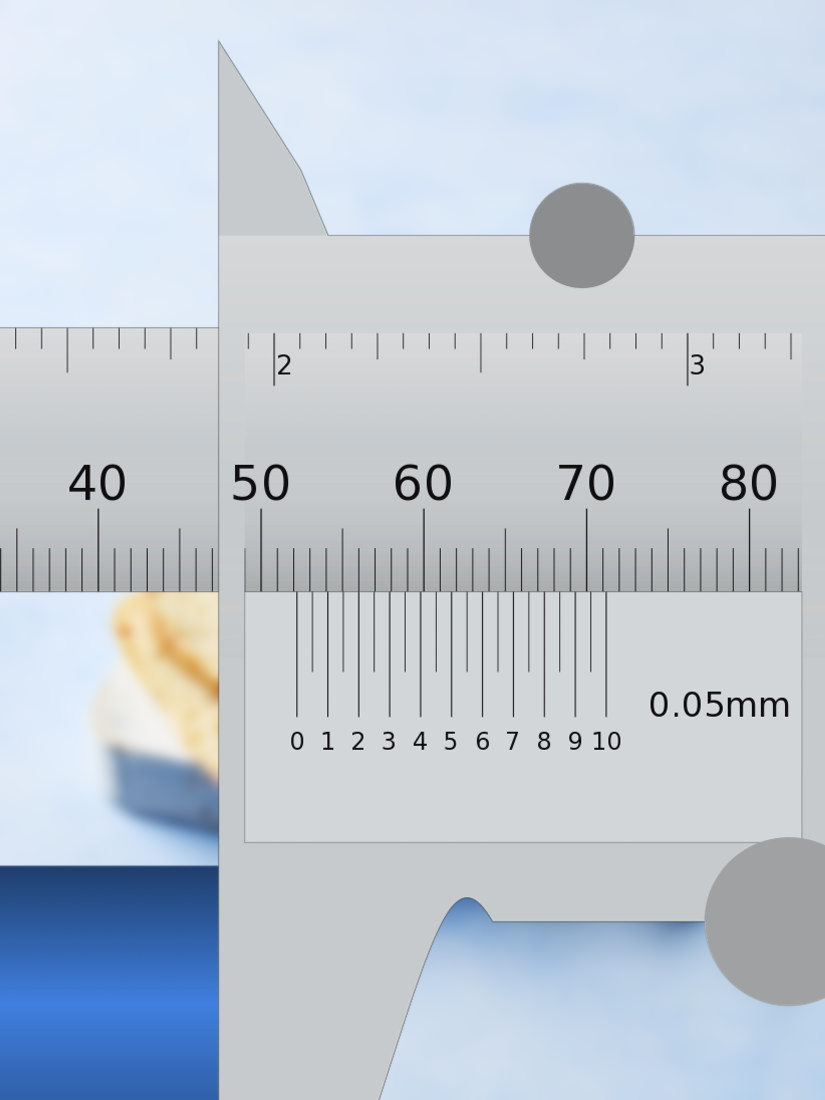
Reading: 52.2 mm
